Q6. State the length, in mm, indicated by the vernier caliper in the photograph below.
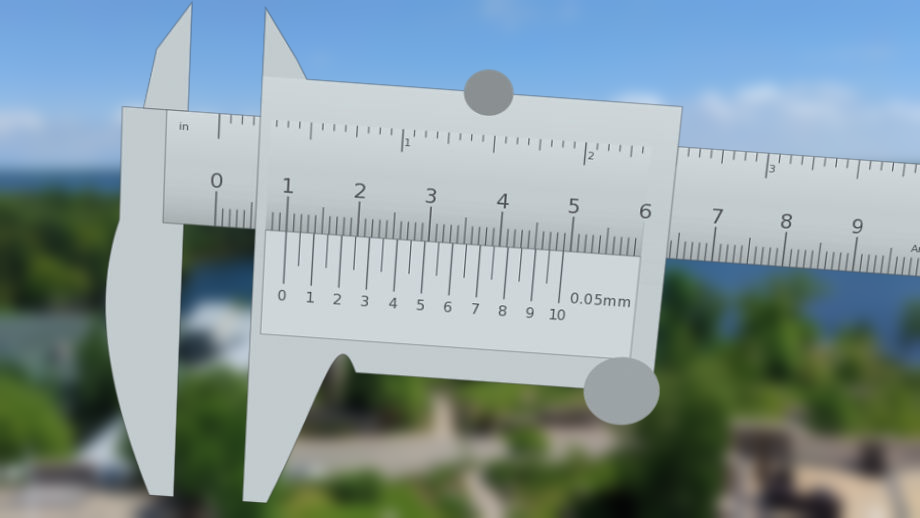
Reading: 10.0 mm
